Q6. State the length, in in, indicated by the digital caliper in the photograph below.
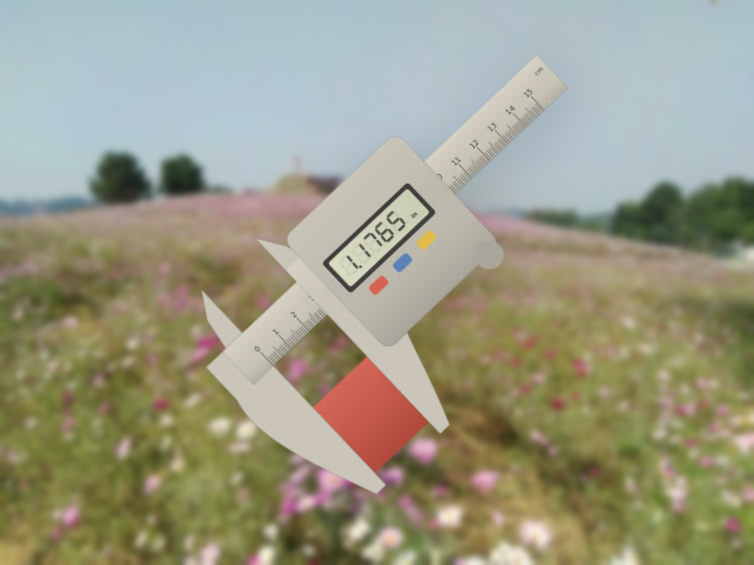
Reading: 1.1765 in
